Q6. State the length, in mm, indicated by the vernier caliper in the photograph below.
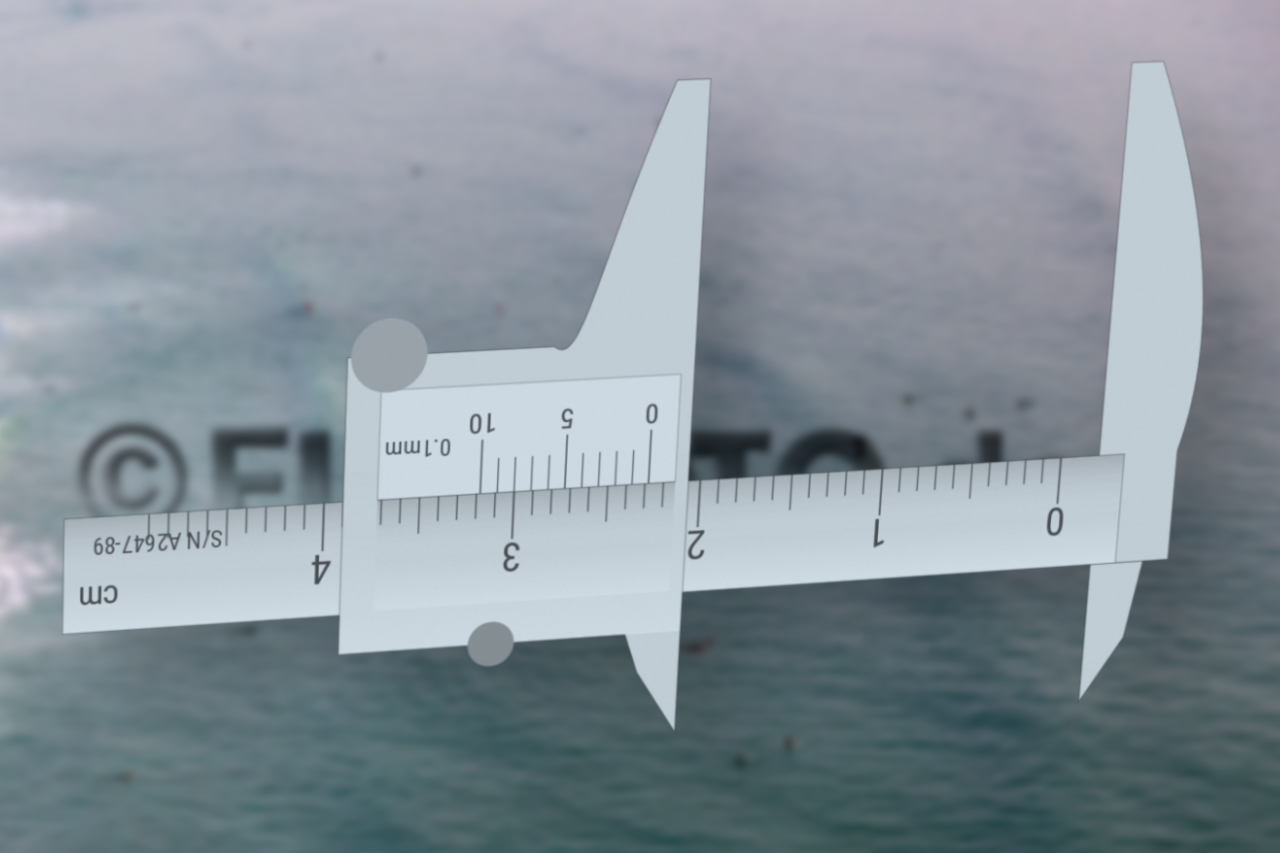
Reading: 22.8 mm
